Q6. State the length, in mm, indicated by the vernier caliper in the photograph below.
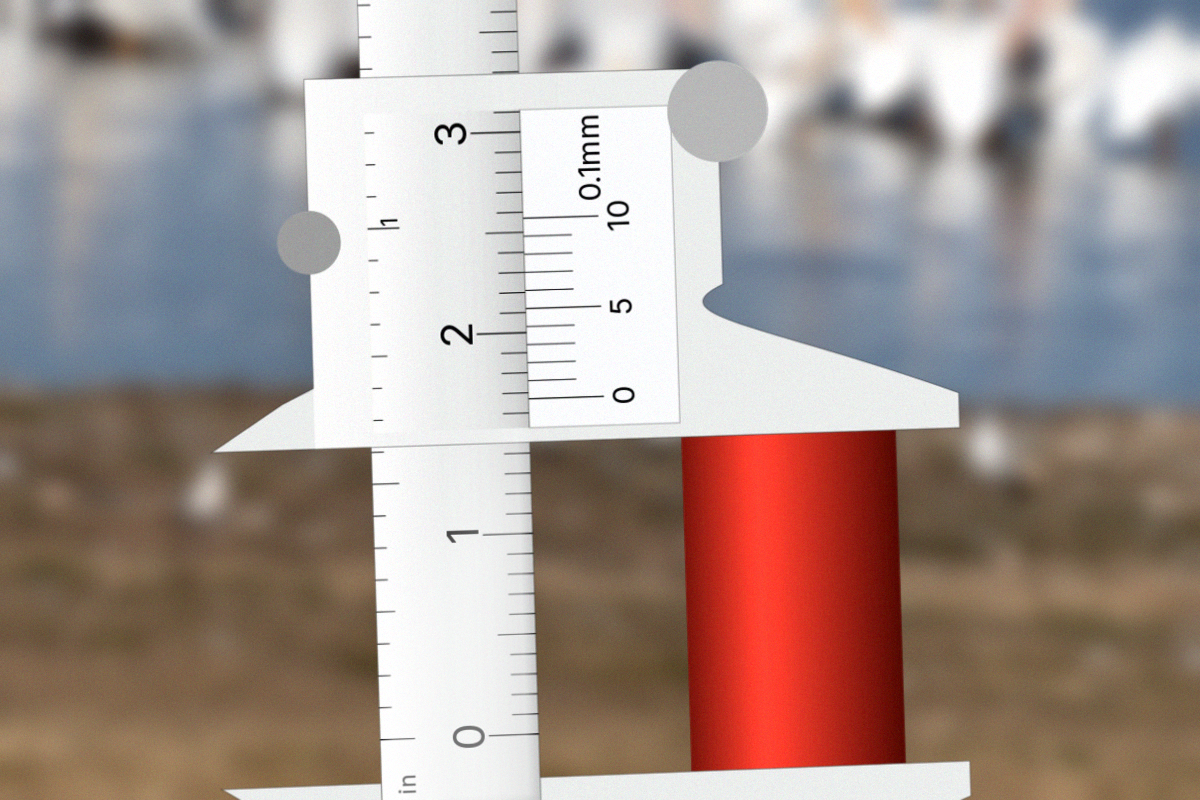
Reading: 16.7 mm
